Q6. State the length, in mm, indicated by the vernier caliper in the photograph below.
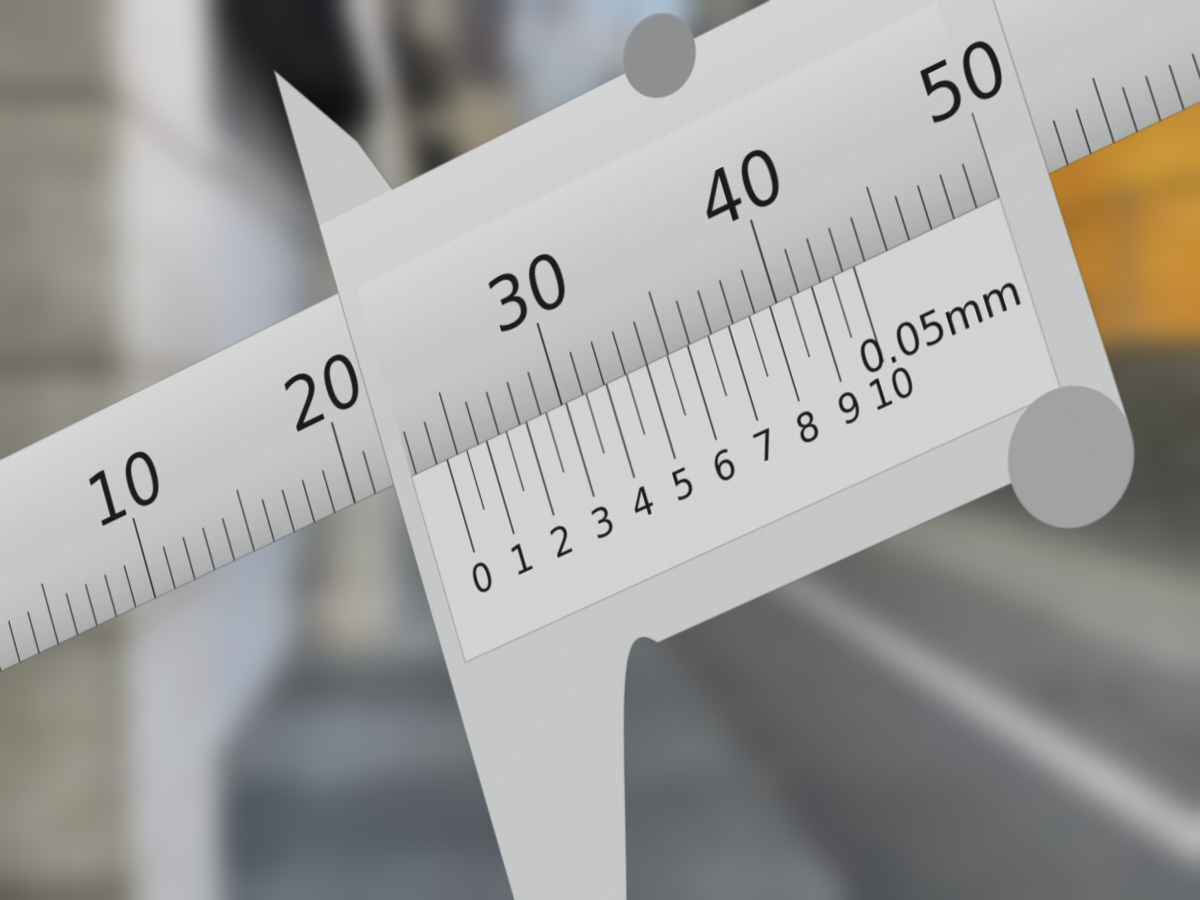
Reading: 24.5 mm
